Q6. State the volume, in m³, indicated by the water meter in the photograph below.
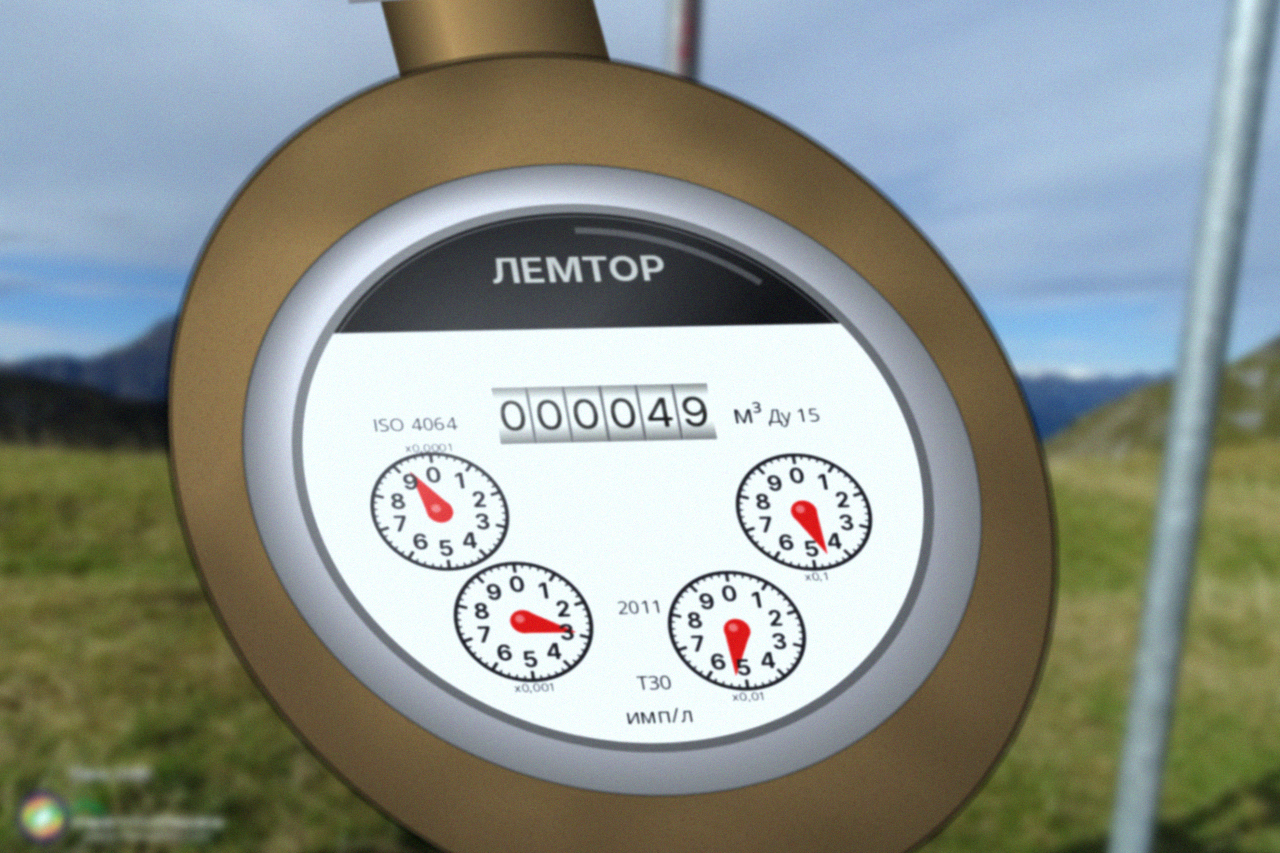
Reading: 49.4529 m³
